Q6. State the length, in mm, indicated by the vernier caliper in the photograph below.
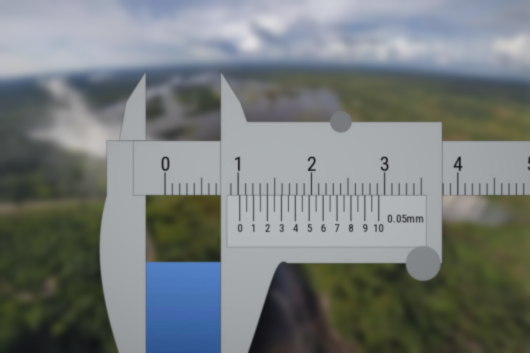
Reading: 10.2 mm
